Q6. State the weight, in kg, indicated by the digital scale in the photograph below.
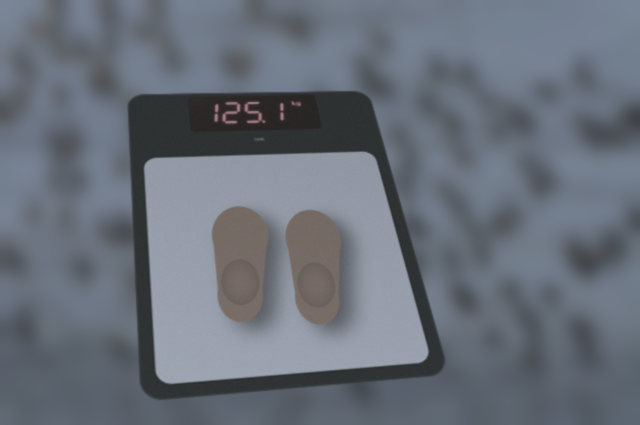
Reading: 125.1 kg
